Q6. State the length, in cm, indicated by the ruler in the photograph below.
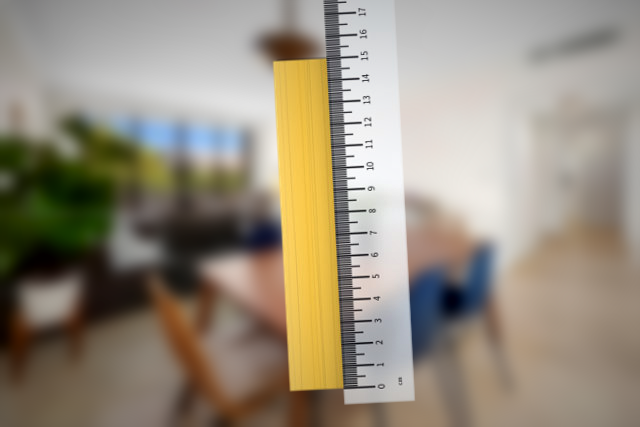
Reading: 15 cm
